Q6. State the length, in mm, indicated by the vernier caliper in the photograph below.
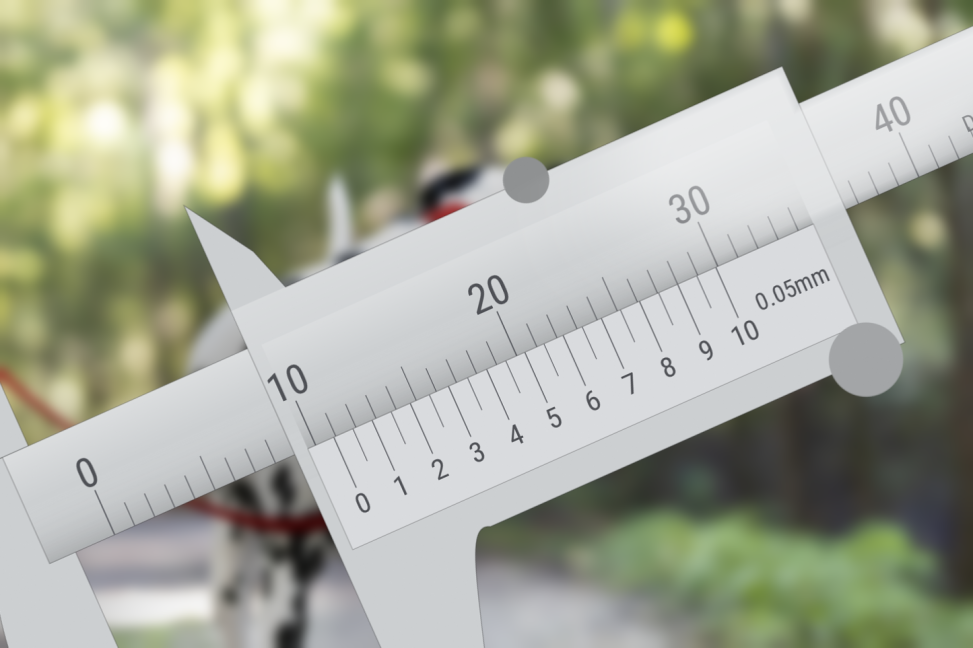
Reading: 10.90 mm
